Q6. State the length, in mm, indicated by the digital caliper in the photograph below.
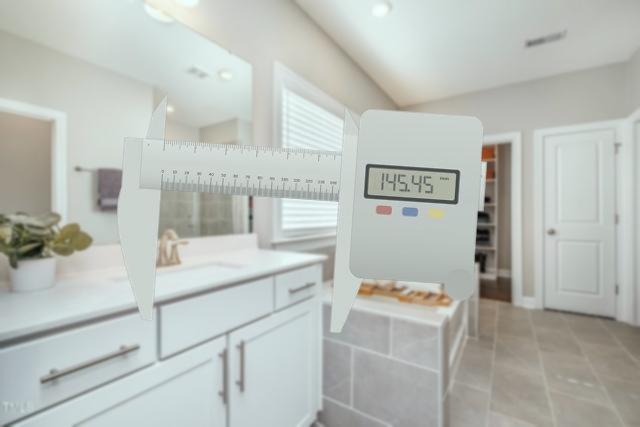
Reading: 145.45 mm
